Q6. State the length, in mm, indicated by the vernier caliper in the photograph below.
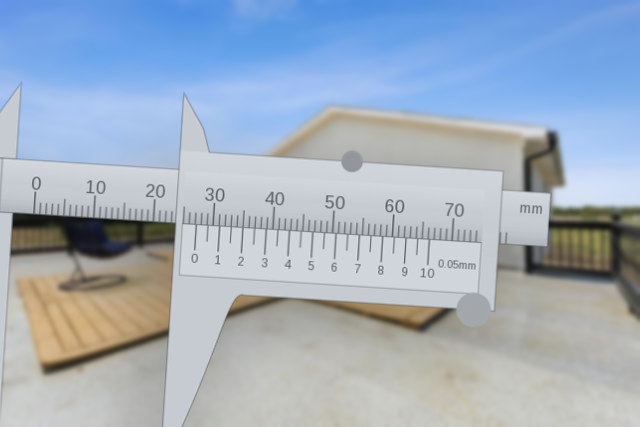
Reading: 27.2 mm
